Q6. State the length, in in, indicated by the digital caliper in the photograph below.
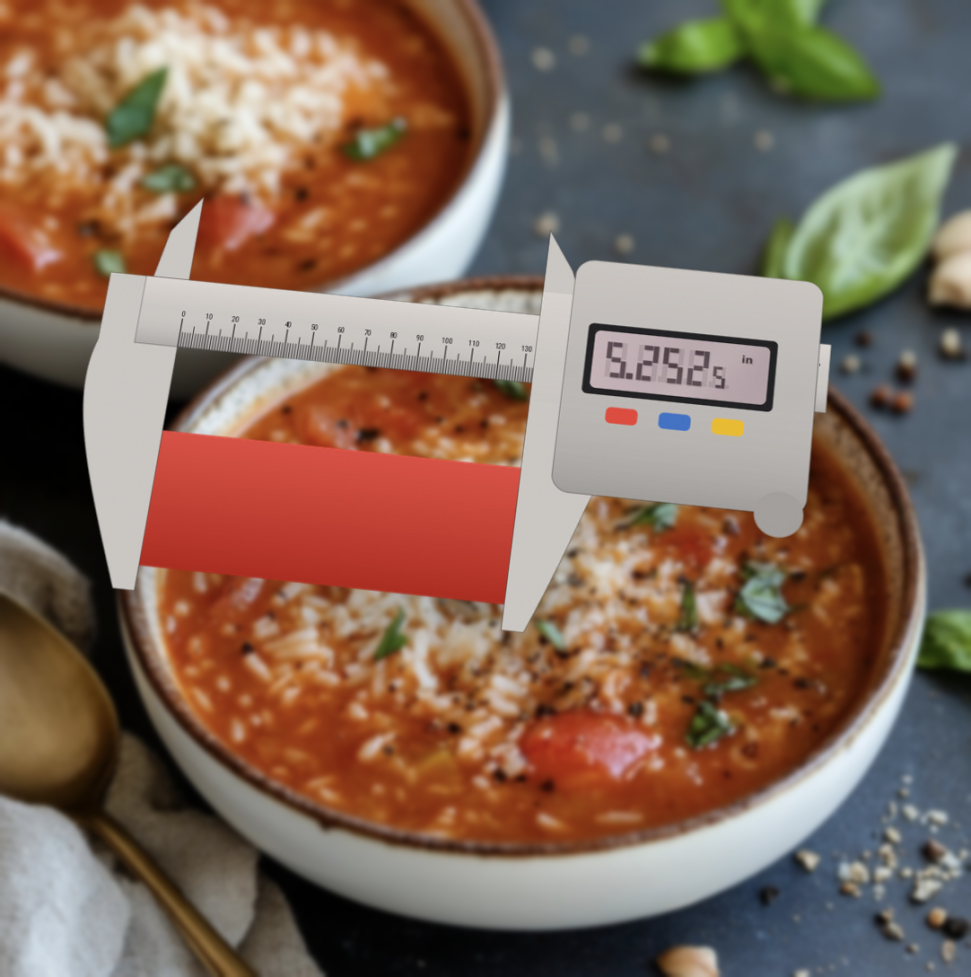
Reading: 5.2525 in
